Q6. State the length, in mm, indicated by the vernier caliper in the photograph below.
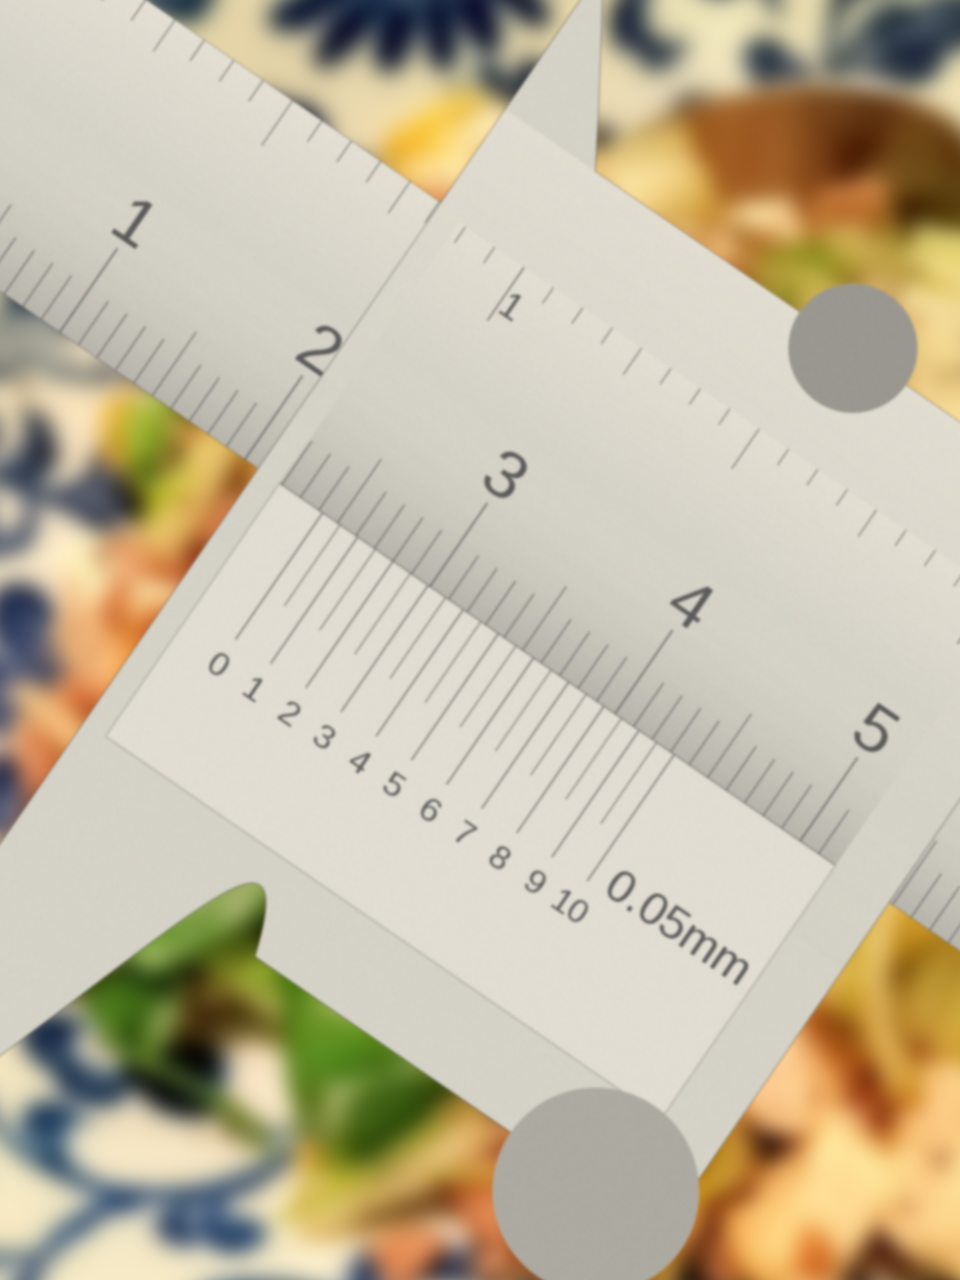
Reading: 24.2 mm
